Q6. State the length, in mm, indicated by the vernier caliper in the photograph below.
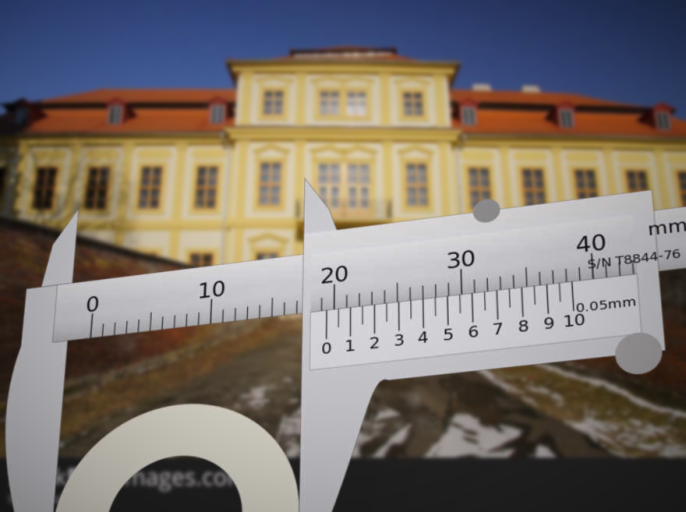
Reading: 19.4 mm
